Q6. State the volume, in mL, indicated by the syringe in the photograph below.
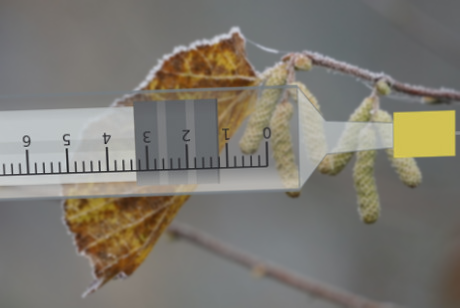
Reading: 1.2 mL
